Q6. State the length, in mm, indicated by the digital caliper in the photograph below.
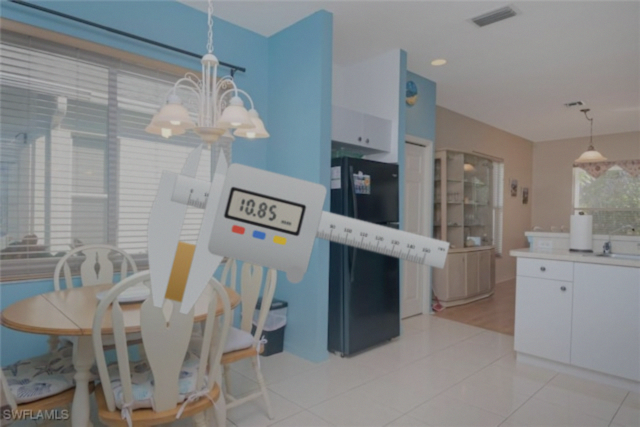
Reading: 10.85 mm
